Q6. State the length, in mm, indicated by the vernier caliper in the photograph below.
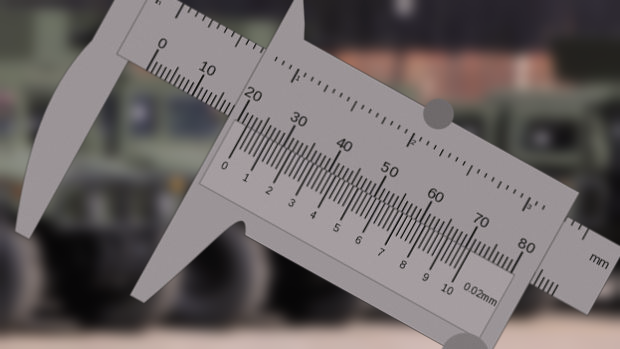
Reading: 22.0 mm
